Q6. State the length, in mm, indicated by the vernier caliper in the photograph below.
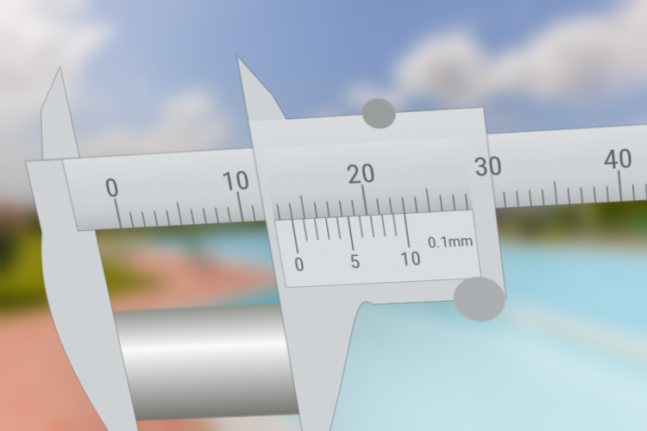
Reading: 14.0 mm
